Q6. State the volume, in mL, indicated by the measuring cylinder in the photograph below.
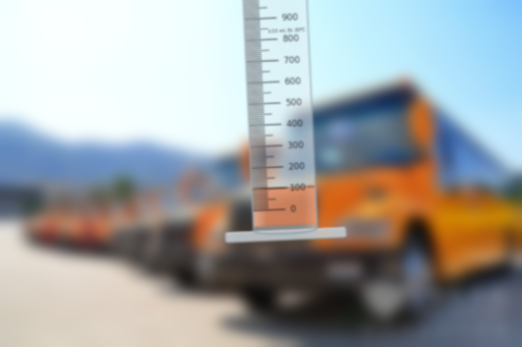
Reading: 100 mL
